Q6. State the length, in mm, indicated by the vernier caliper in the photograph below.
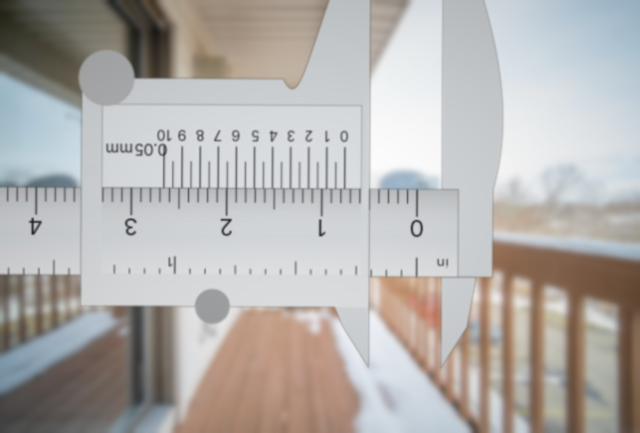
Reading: 7.6 mm
